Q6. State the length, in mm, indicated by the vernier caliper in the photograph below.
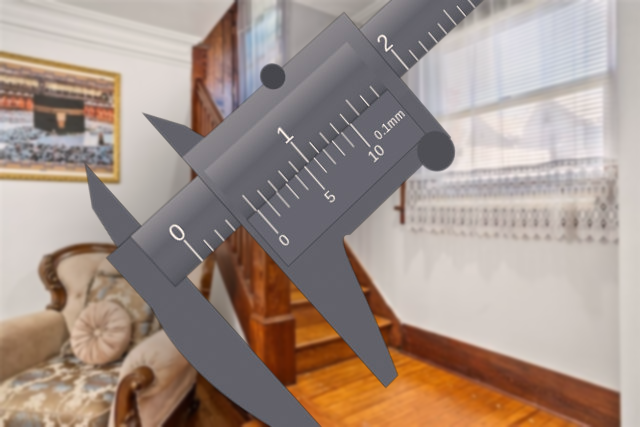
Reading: 5.1 mm
